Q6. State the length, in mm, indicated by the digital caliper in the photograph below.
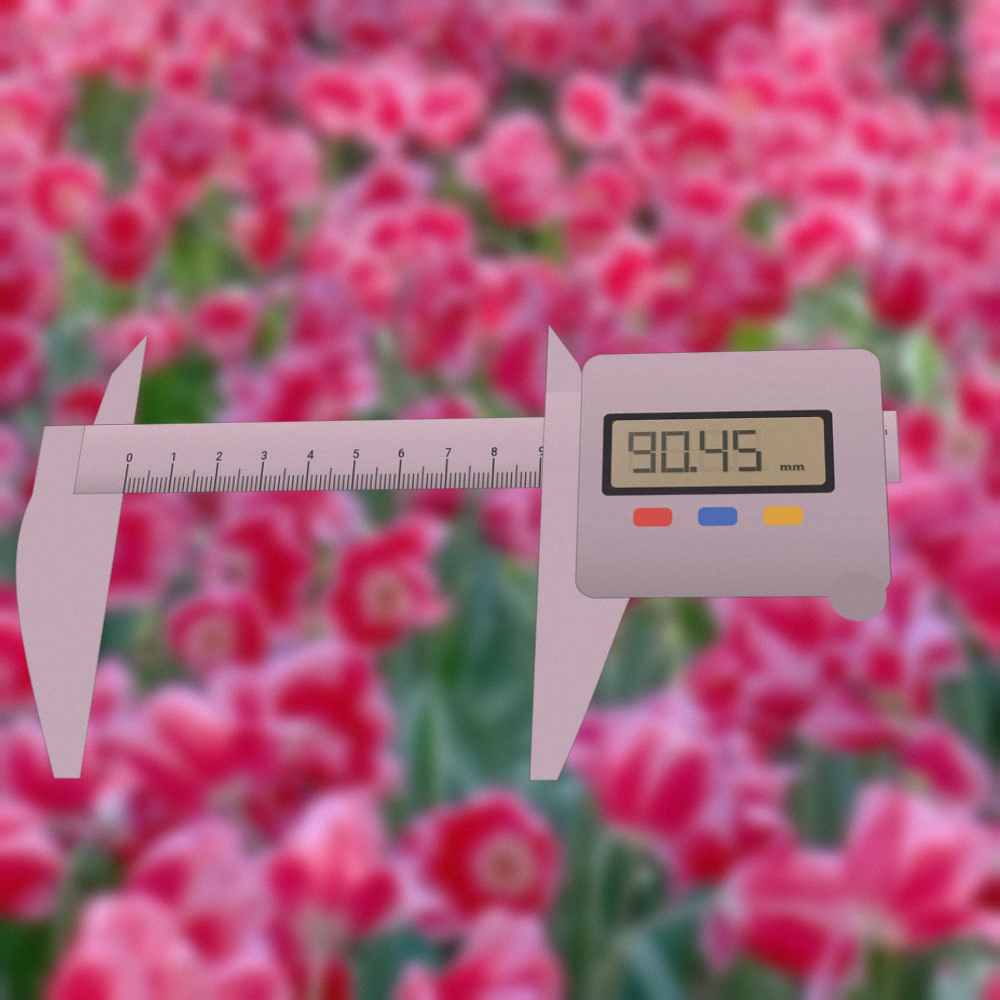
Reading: 90.45 mm
